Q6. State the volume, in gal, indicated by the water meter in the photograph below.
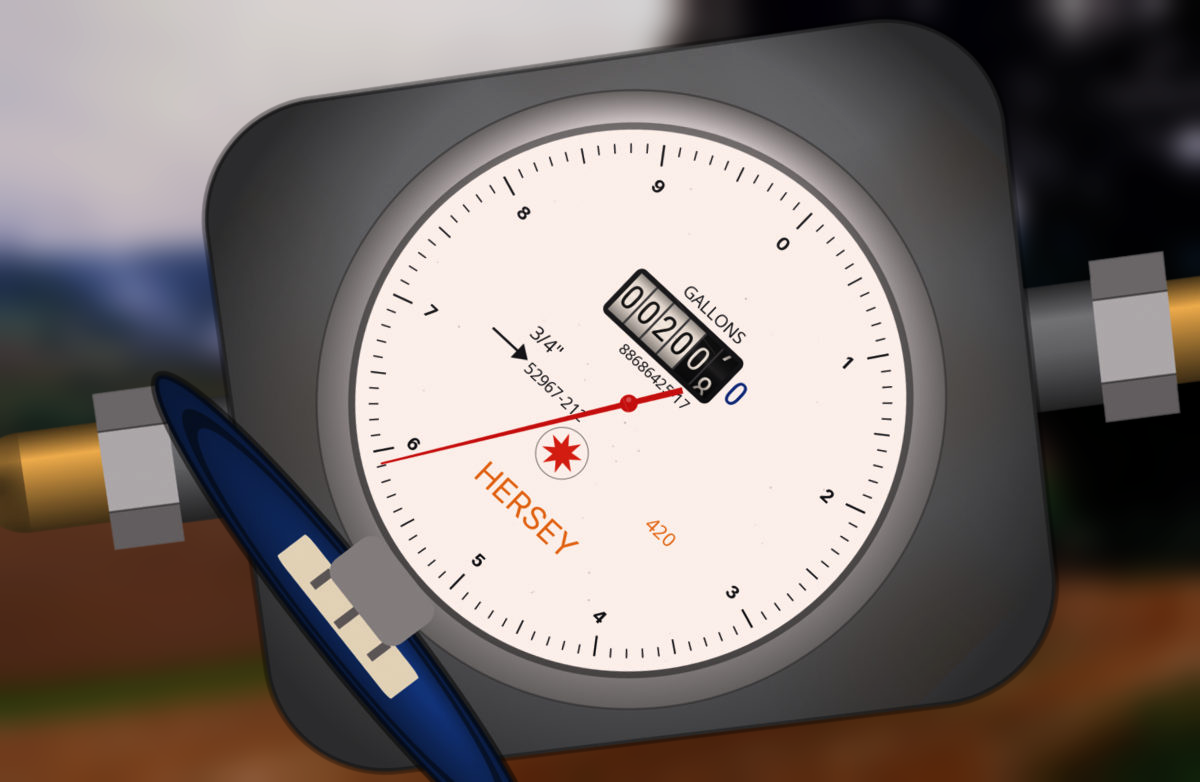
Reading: 20075.9 gal
